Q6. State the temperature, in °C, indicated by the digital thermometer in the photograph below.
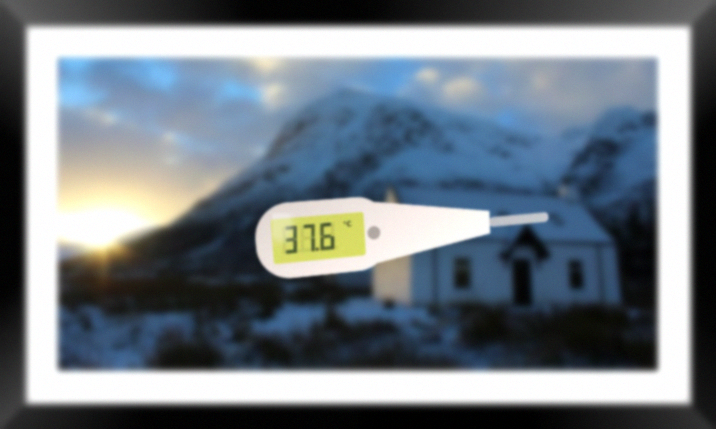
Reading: 37.6 °C
